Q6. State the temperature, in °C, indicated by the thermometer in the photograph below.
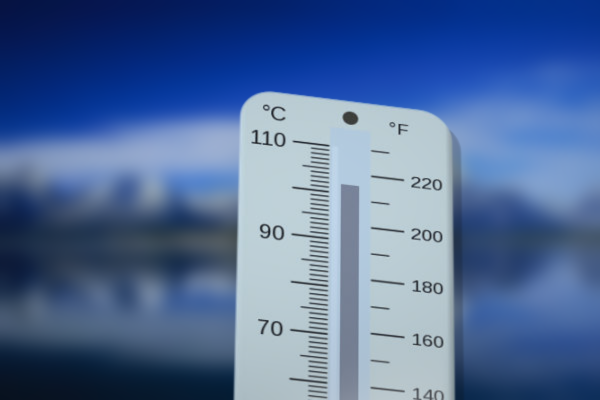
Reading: 102 °C
